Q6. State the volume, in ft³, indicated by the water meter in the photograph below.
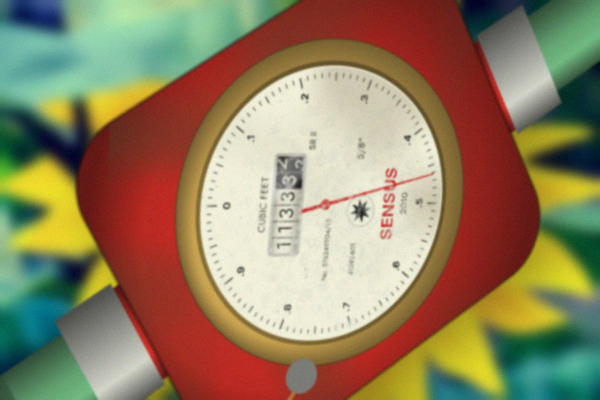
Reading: 113332.46 ft³
